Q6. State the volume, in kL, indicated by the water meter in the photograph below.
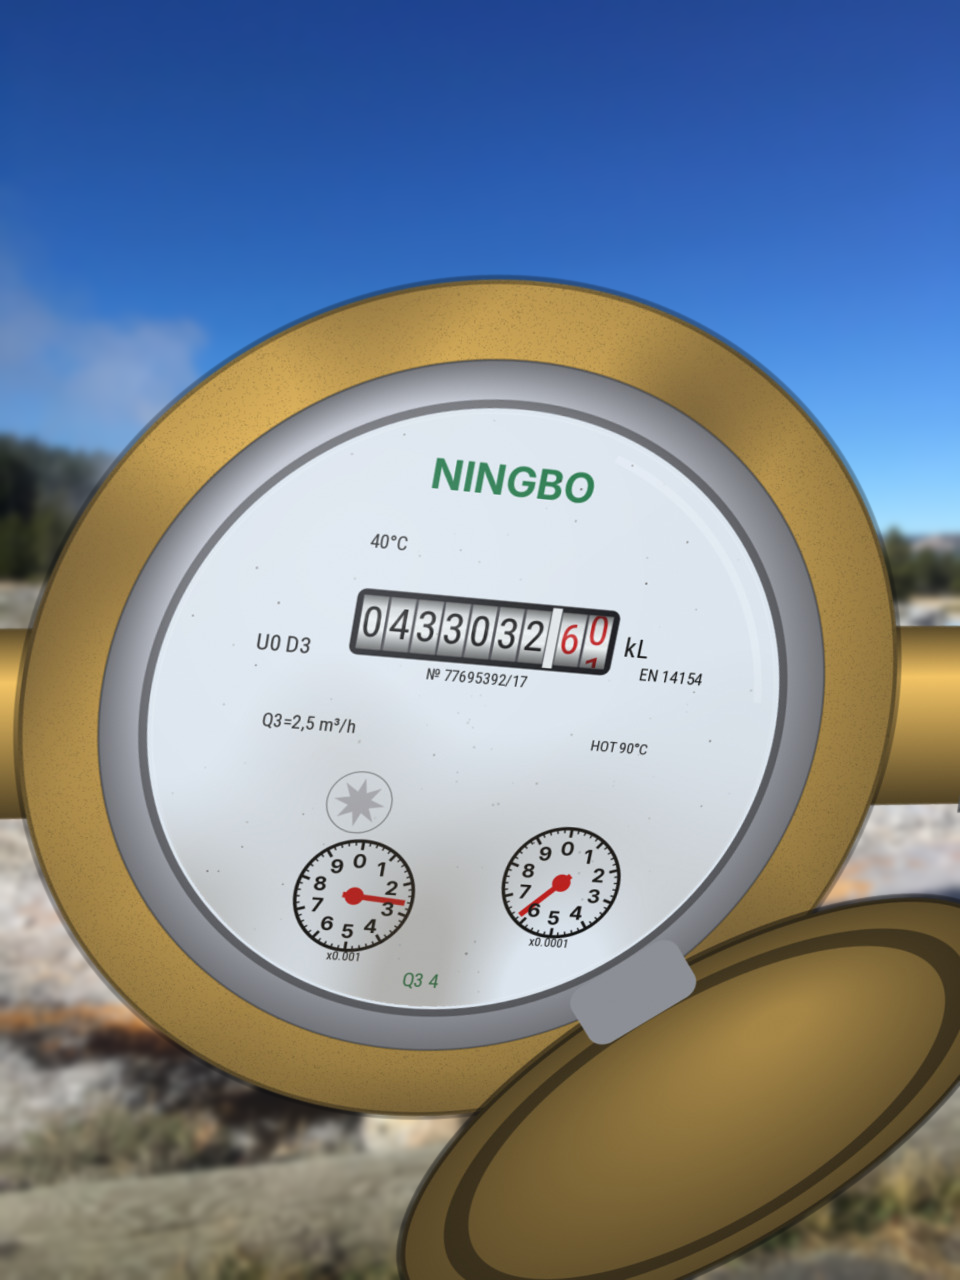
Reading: 433032.6026 kL
